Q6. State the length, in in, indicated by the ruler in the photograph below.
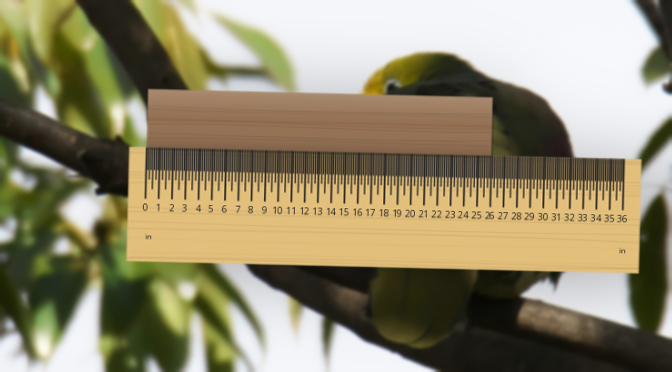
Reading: 26 in
